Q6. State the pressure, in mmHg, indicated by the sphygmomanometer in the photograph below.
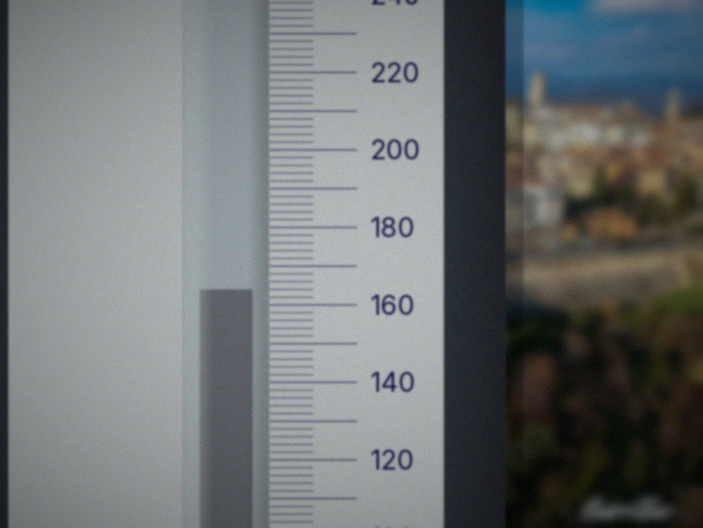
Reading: 164 mmHg
